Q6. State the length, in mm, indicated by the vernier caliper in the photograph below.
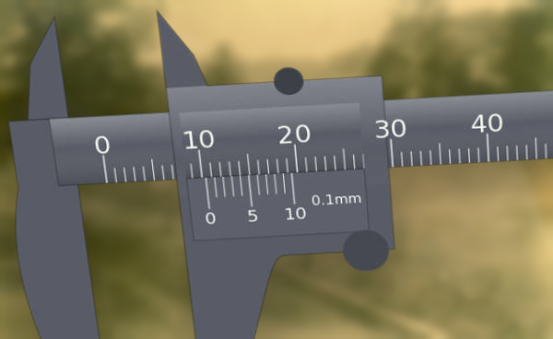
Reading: 10.4 mm
